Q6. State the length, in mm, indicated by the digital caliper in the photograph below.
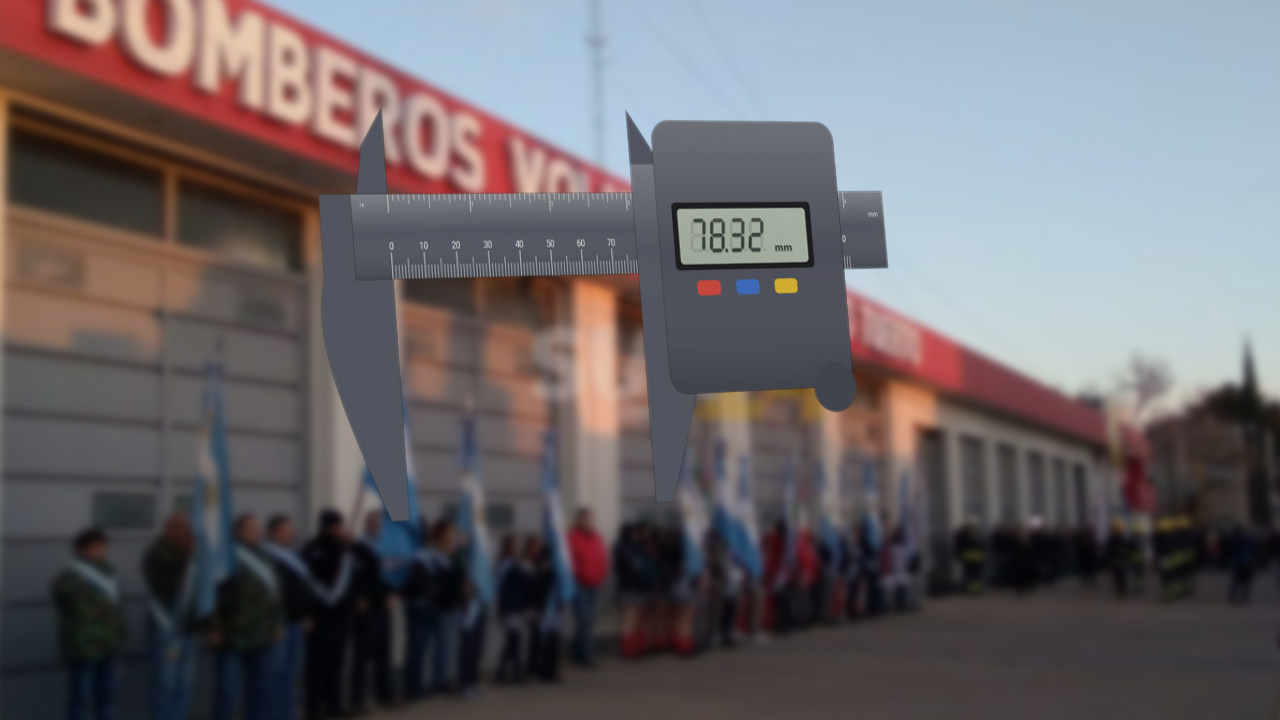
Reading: 78.32 mm
